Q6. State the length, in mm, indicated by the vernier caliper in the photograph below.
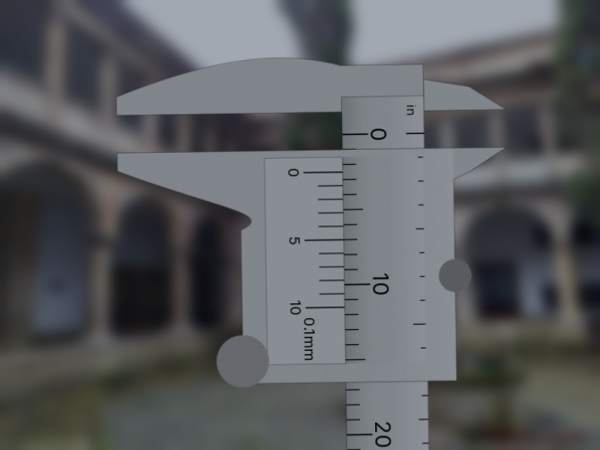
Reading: 2.5 mm
